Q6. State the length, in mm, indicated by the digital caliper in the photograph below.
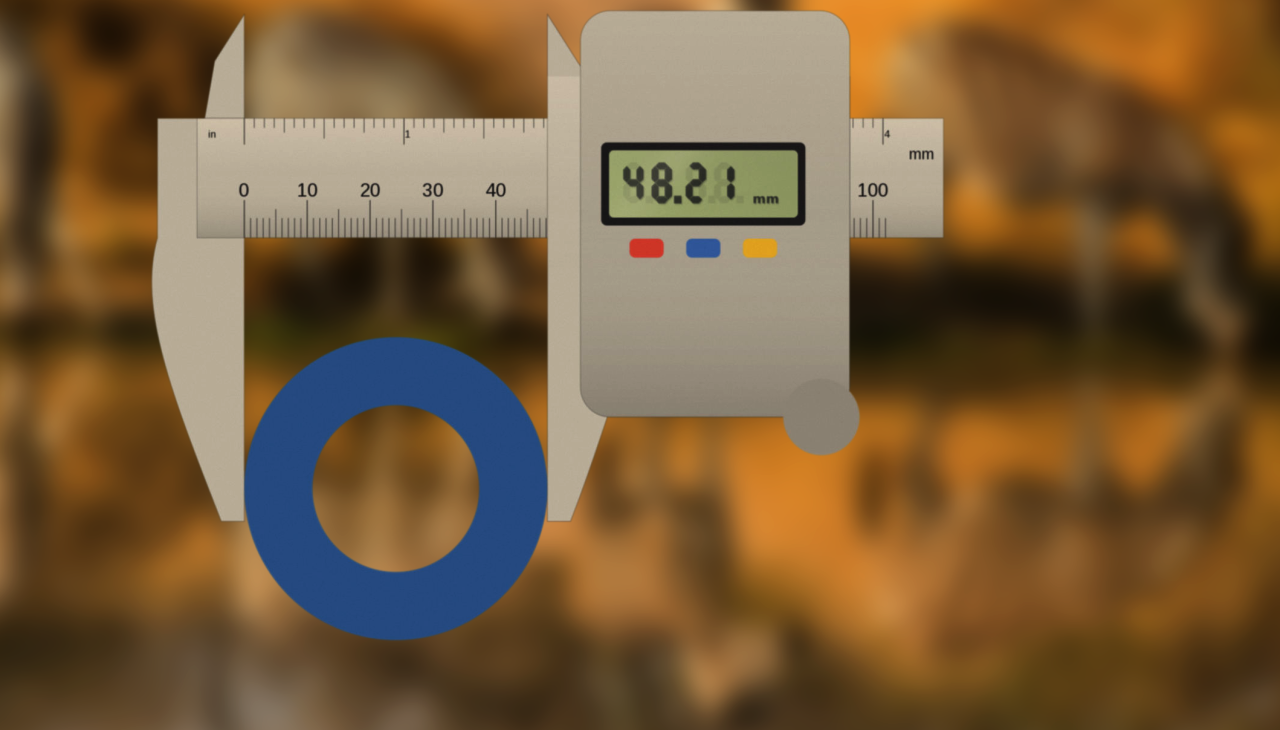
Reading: 48.21 mm
